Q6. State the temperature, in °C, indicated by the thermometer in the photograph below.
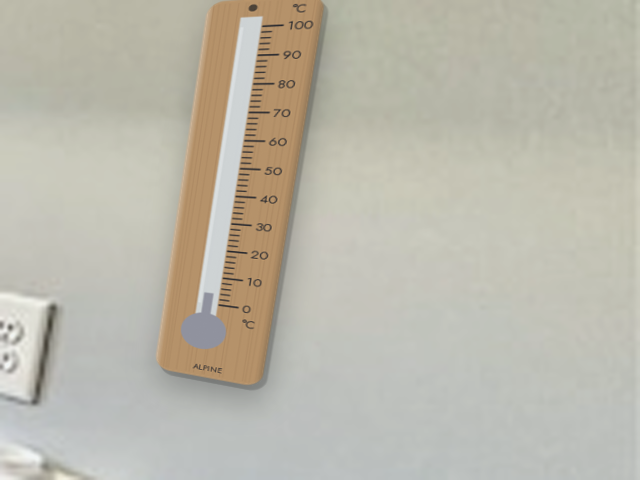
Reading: 4 °C
